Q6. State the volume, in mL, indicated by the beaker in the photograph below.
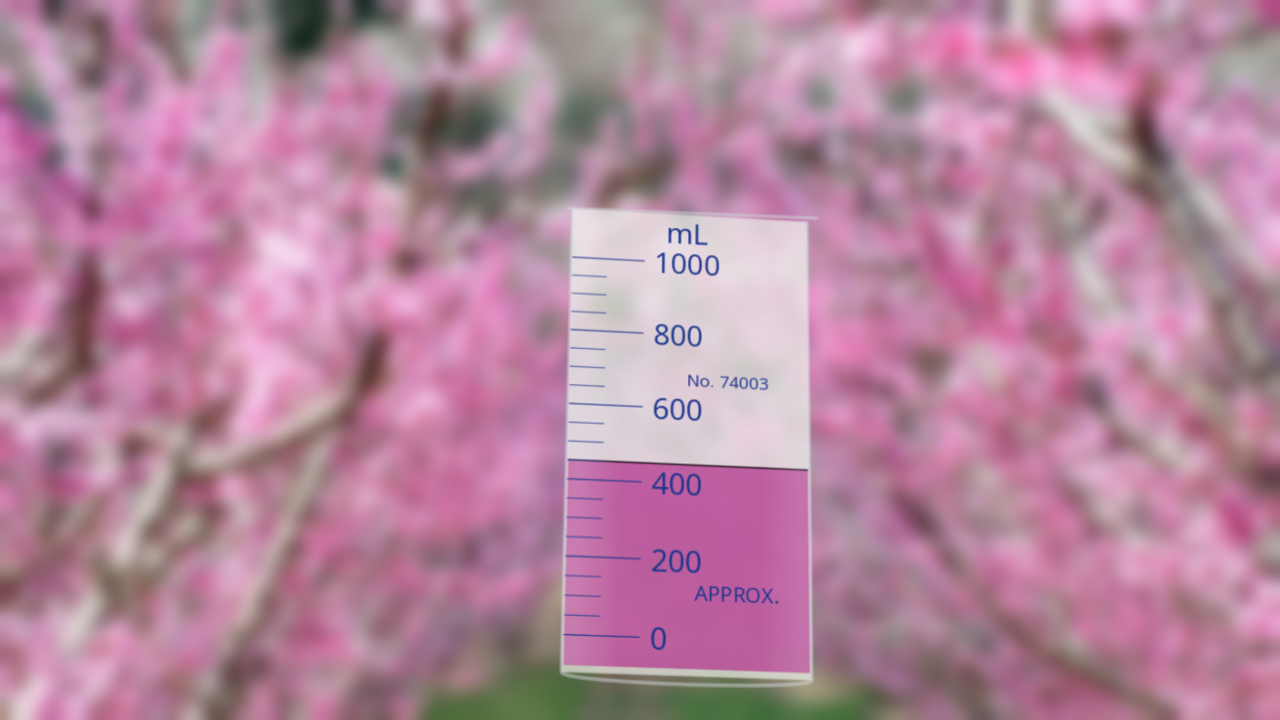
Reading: 450 mL
